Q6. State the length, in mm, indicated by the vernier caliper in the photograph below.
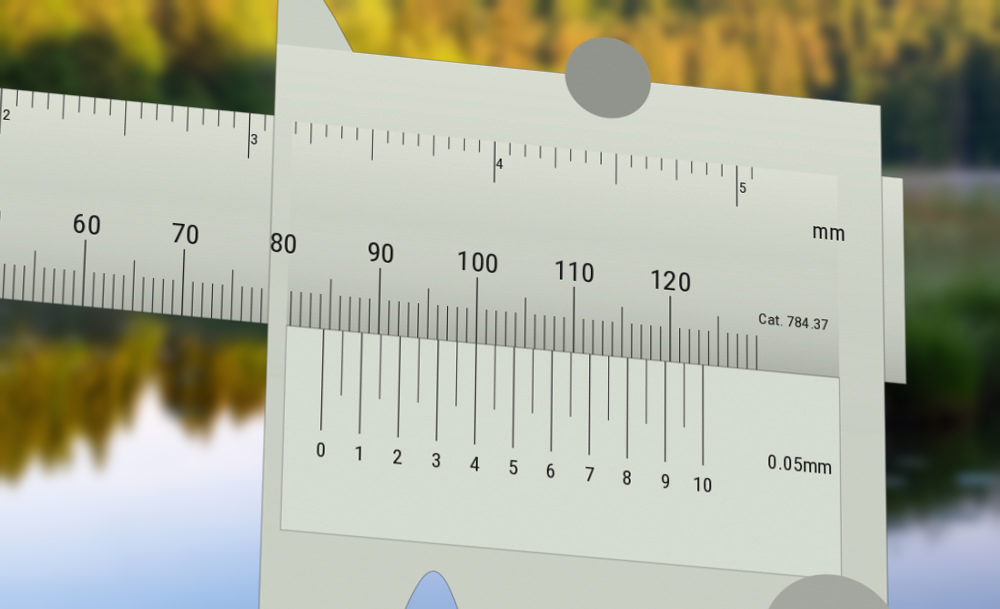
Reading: 84.4 mm
